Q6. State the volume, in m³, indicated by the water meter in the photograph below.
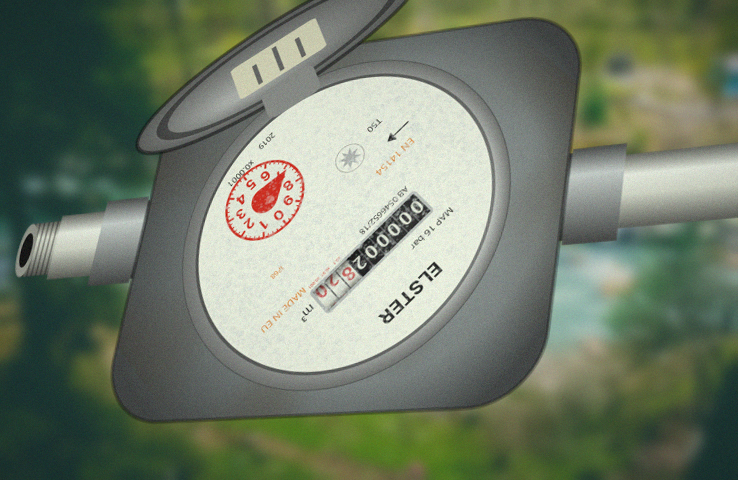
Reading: 2.8197 m³
